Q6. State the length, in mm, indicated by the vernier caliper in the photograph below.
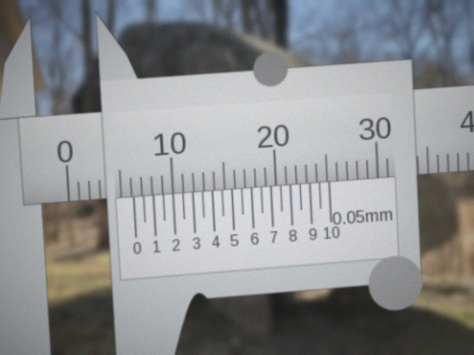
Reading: 6.2 mm
